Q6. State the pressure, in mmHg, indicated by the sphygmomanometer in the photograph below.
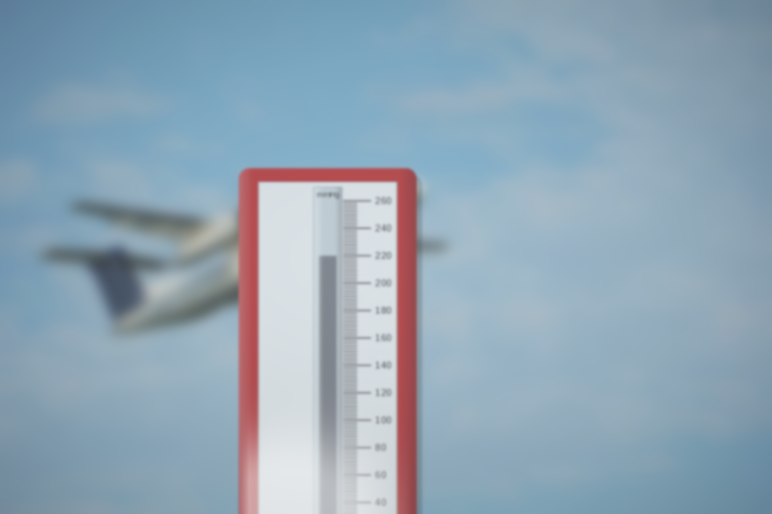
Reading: 220 mmHg
